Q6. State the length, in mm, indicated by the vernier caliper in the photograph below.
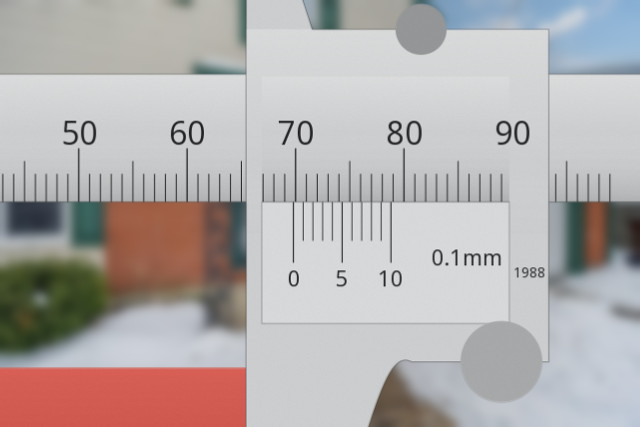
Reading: 69.8 mm
